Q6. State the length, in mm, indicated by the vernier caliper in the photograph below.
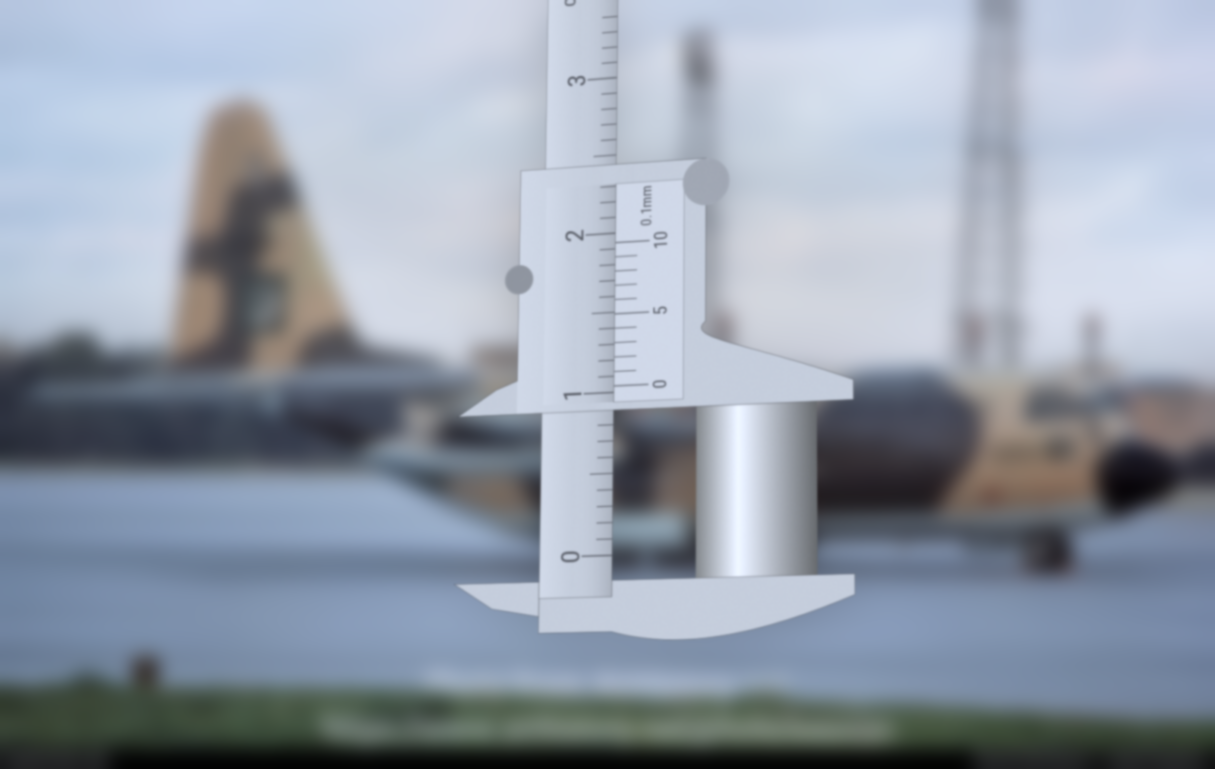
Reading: 10.4 mm
